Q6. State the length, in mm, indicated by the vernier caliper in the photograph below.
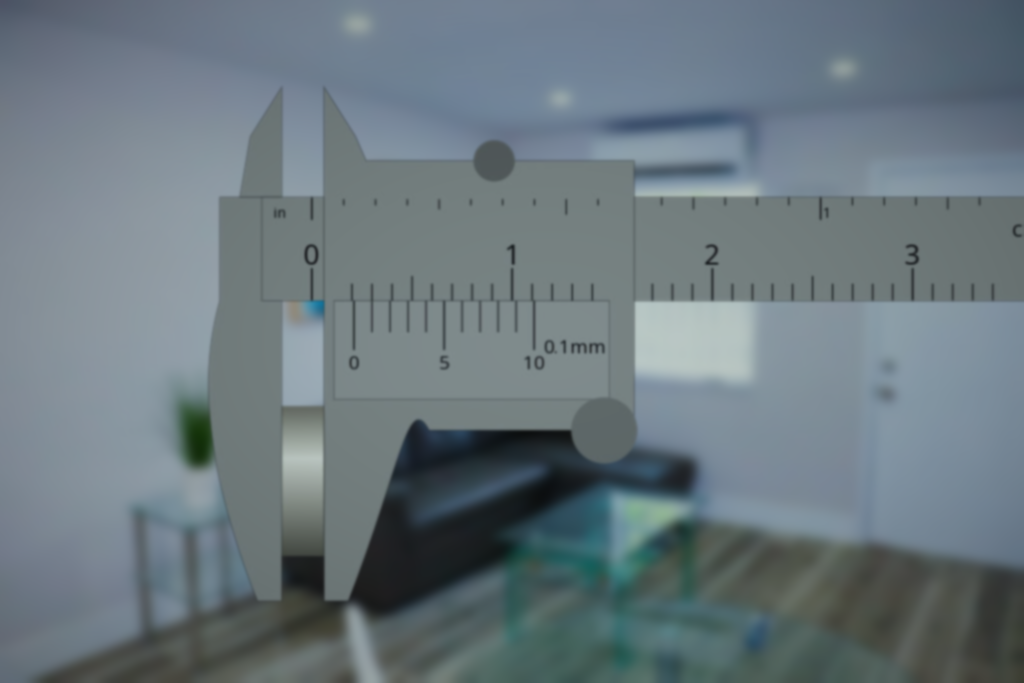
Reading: 2.1 mm
